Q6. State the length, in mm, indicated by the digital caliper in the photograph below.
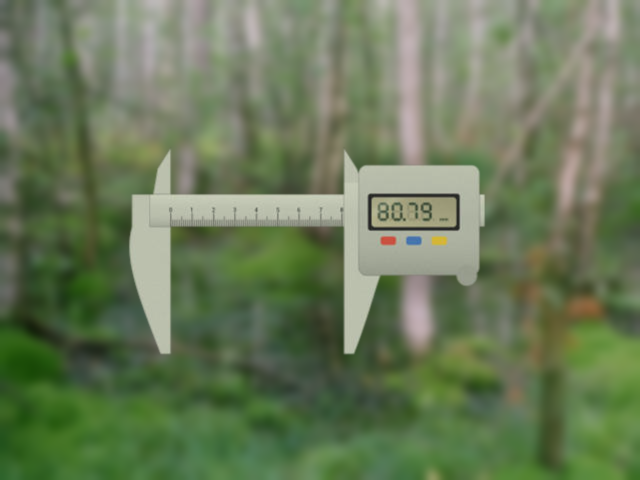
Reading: 80.79 mm
